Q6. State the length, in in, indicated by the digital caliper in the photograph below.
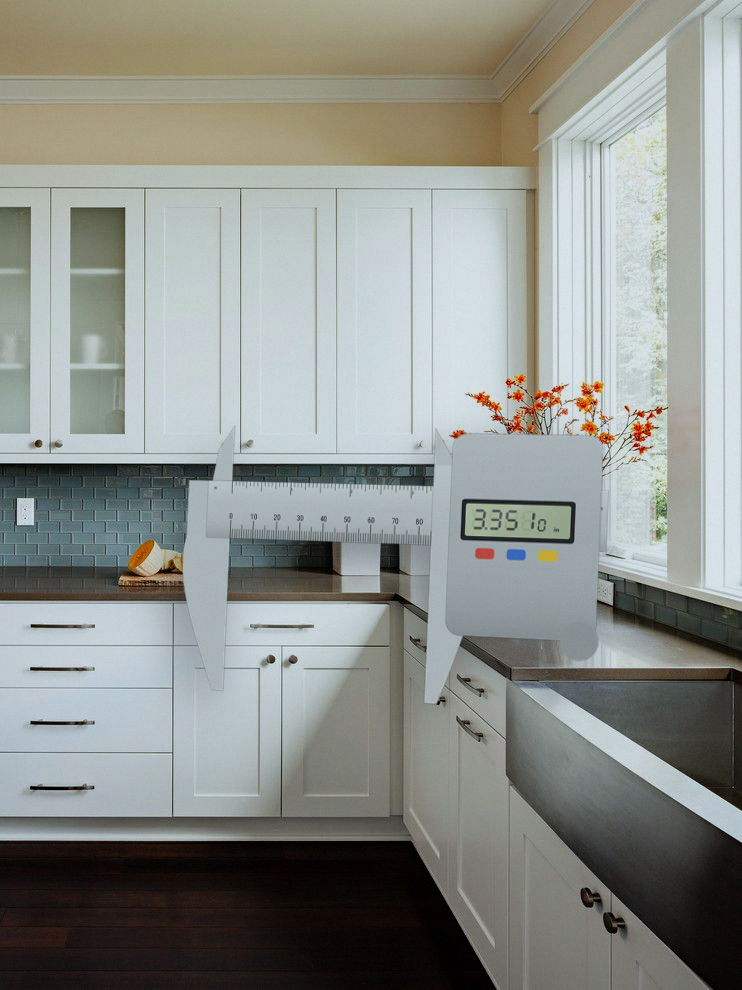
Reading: 3.3510 in
